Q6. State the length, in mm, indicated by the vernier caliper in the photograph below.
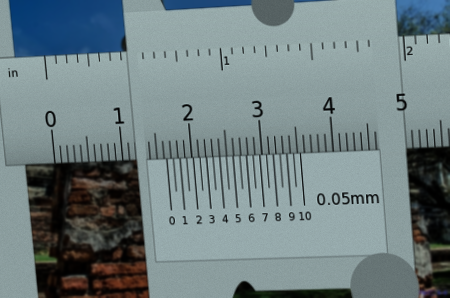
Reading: 16.4 mm
